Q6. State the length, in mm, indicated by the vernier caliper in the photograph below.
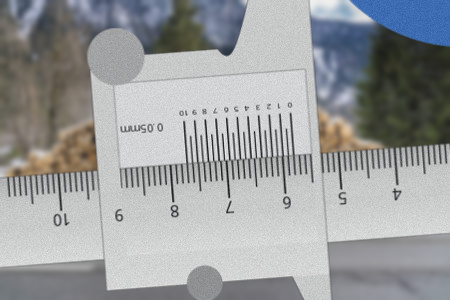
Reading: 58.0 mm
